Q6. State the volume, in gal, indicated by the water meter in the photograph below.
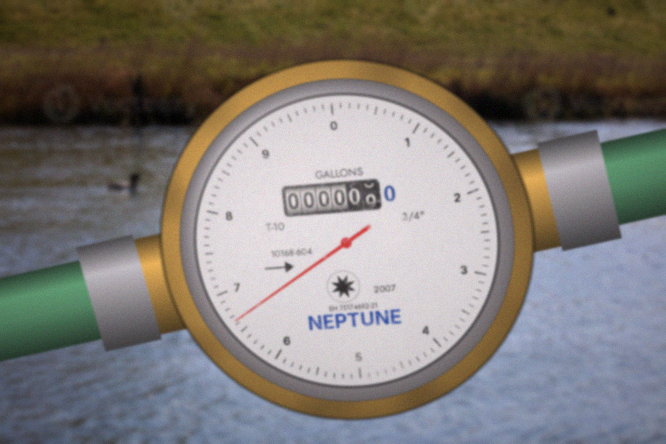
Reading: 86.6 gal
